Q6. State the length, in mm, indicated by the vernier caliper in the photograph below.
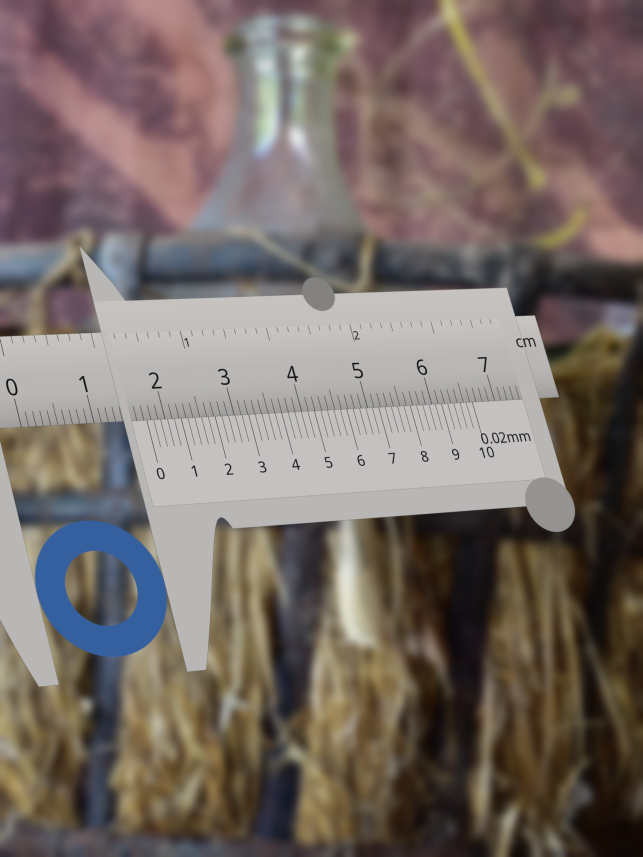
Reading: 17.4 mm
